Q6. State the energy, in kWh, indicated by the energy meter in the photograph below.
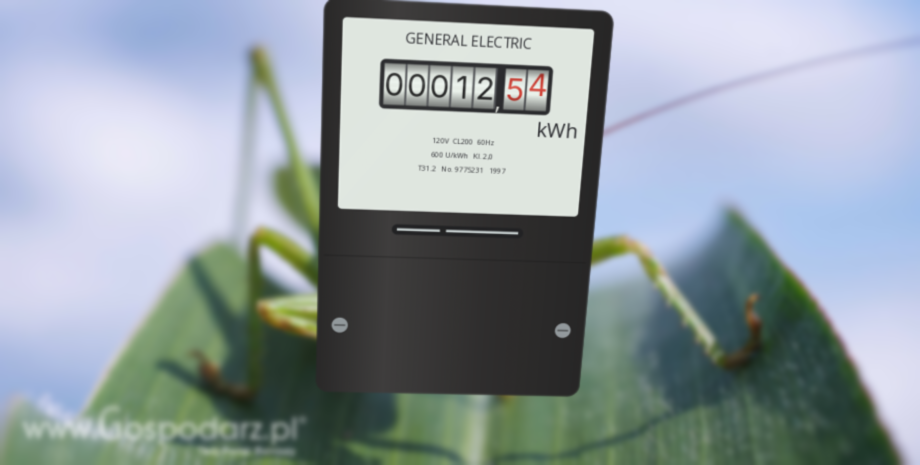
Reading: 12.54 kWh
